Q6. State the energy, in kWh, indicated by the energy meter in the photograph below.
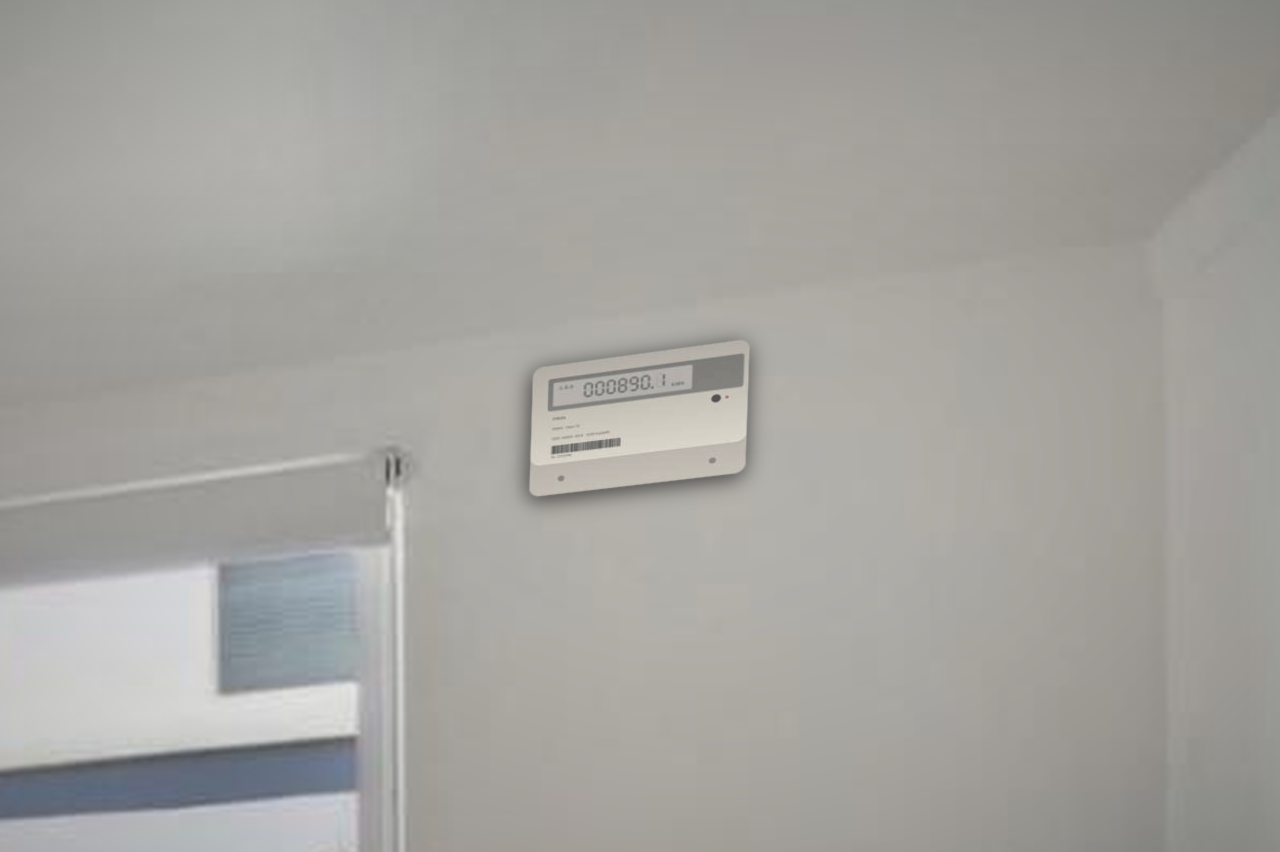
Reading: 890.1 kWh
